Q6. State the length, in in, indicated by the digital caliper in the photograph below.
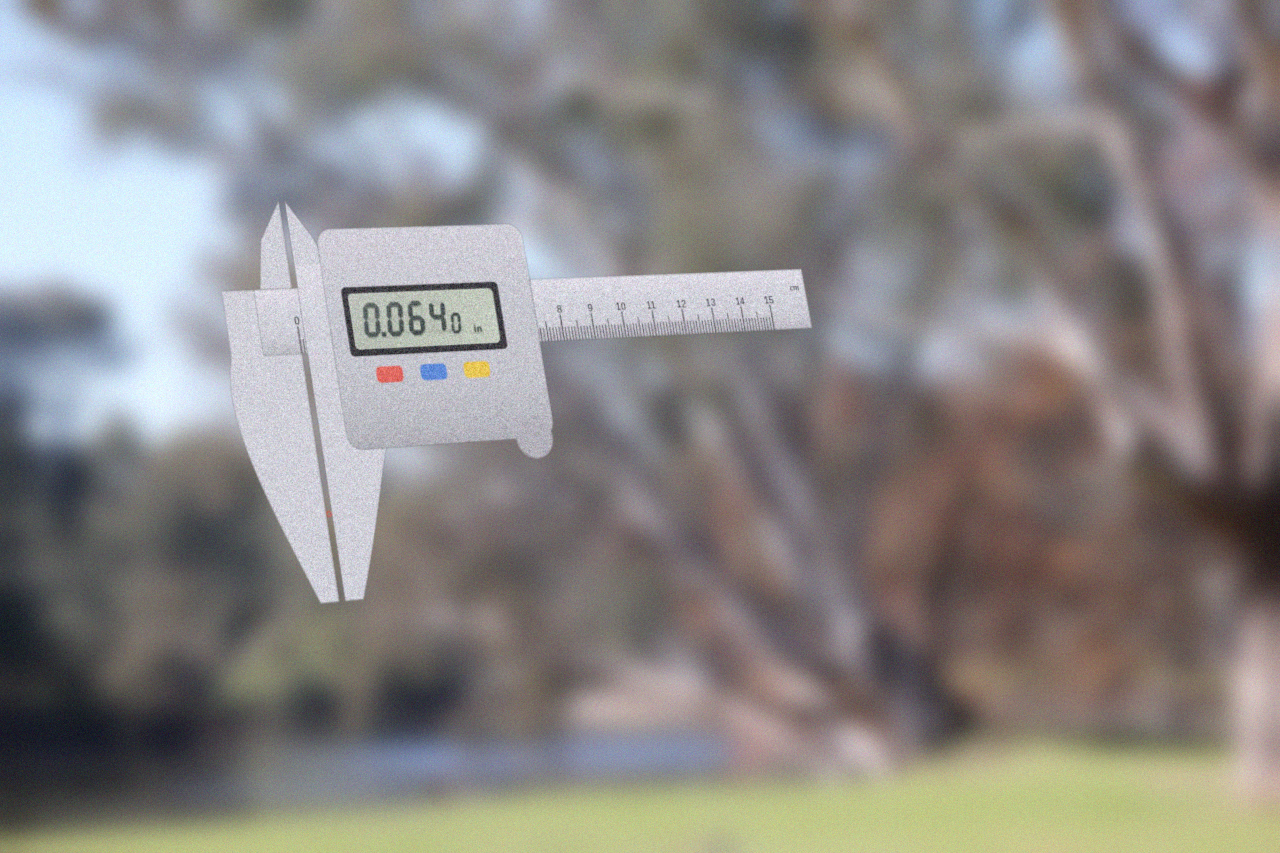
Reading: 0.0640 in
